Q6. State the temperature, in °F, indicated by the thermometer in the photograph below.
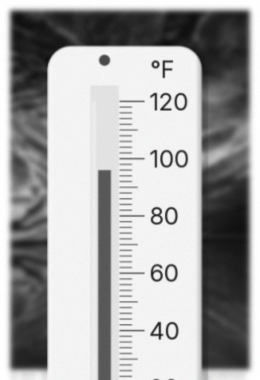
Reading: 96 °F
